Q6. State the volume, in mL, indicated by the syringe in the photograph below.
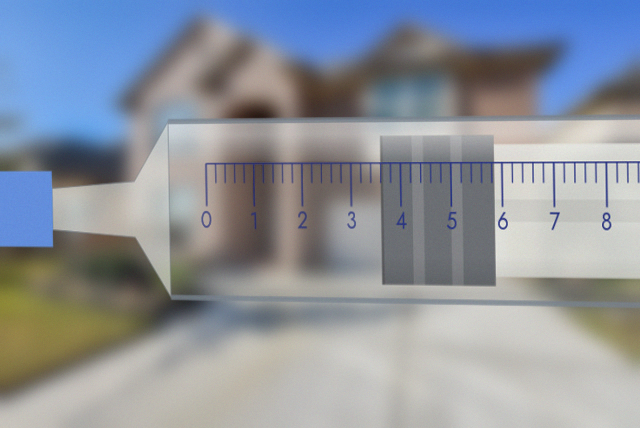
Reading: 3.6 mL
